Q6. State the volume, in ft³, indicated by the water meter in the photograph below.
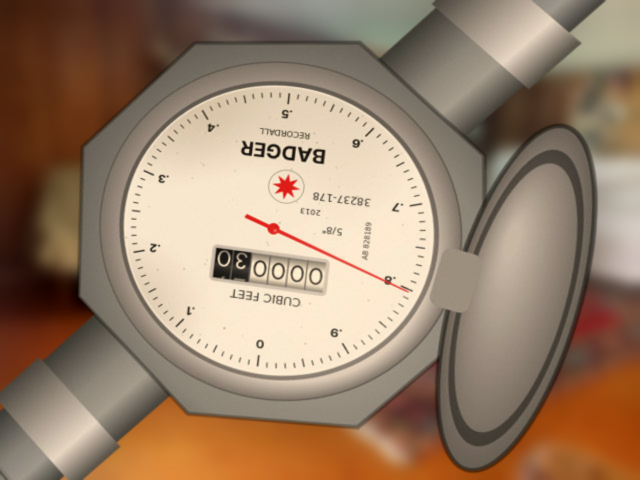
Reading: 29.80 ft³
